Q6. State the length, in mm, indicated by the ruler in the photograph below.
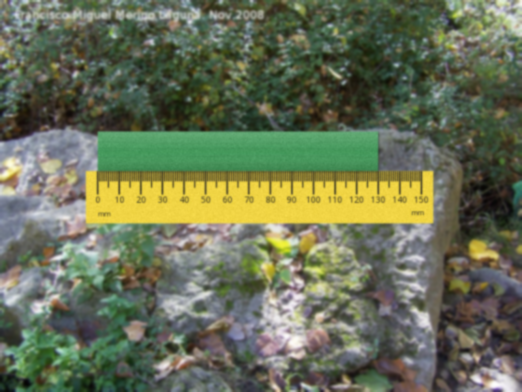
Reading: 130 mm
